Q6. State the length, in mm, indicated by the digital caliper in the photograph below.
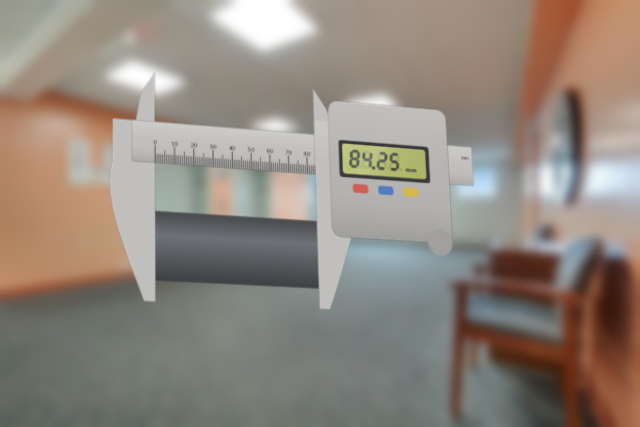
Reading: 84.25 mm
